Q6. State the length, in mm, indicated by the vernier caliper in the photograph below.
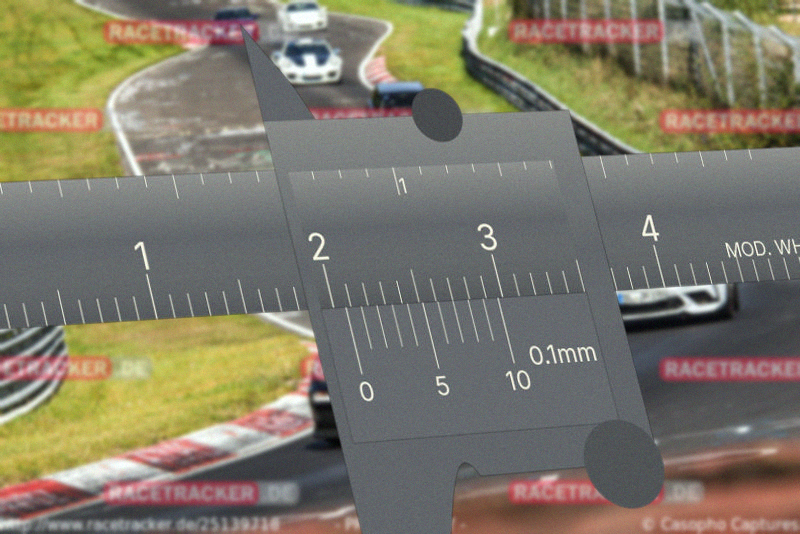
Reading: 20.7 mm
